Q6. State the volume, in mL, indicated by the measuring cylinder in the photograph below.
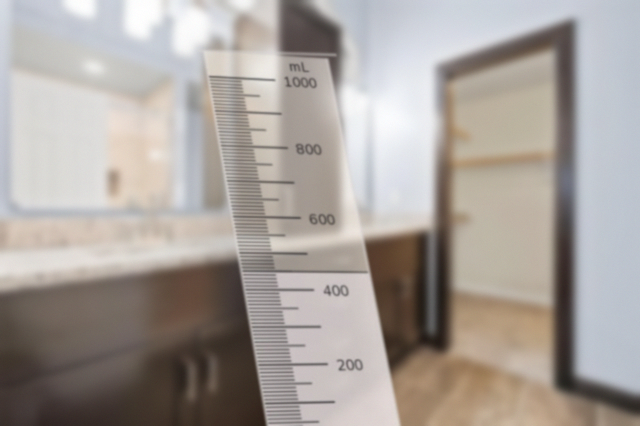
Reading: 450 mL
